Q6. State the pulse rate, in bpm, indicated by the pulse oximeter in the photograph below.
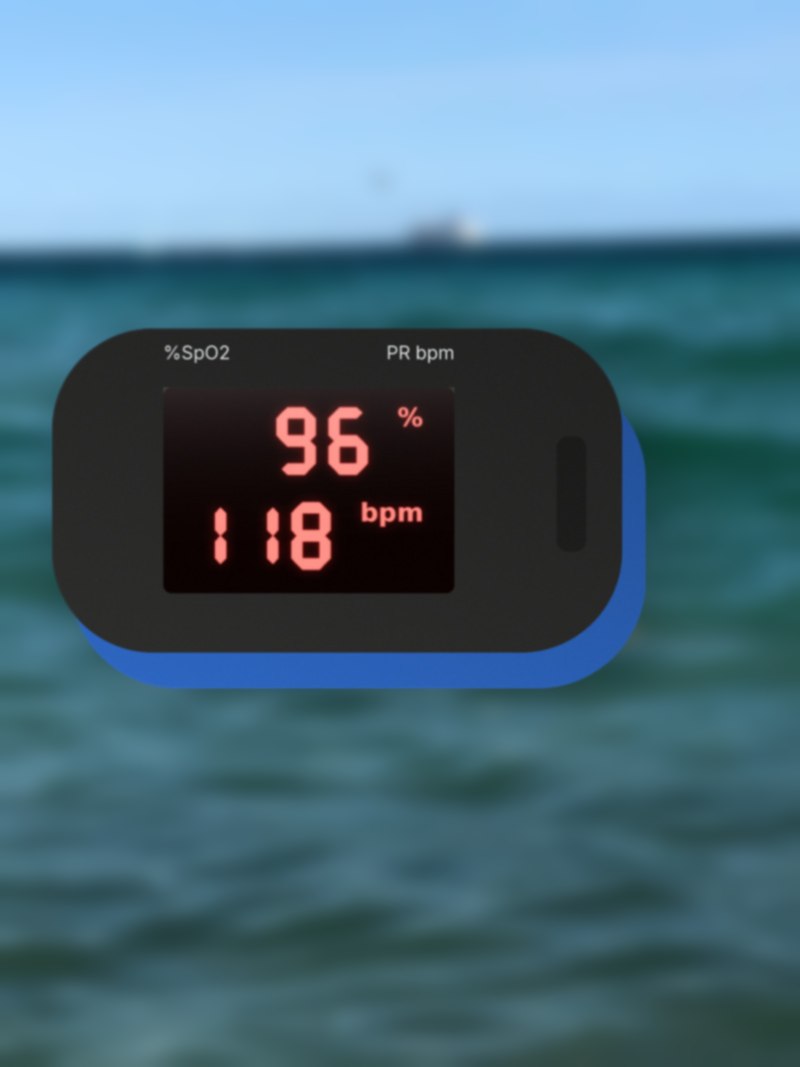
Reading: 118 bpm
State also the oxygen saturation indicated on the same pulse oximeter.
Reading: 96 %
